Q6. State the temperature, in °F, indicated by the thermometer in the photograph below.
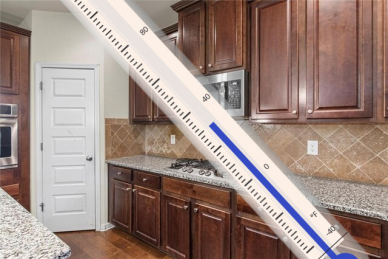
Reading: 30 °F
